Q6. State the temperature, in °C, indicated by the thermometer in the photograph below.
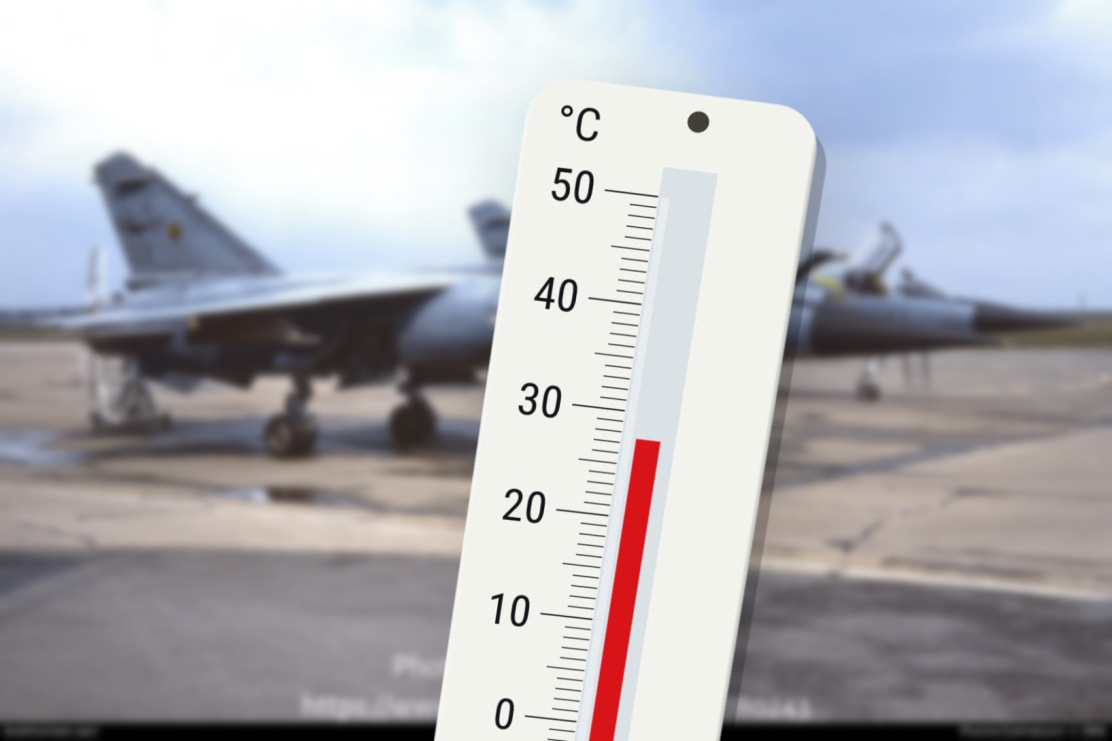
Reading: 27.5 °C
